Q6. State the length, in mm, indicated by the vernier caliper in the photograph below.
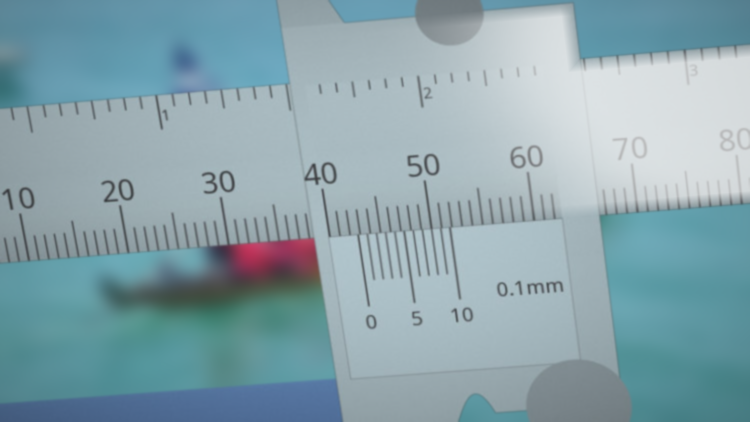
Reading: 42.8 mm
